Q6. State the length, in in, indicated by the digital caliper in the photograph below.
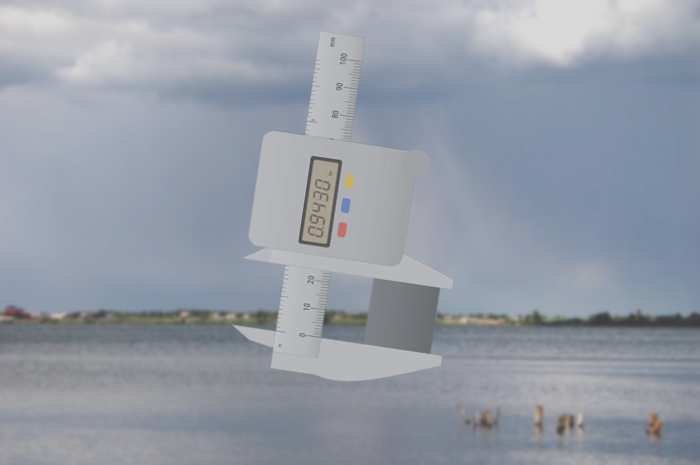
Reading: 0.9430 in
